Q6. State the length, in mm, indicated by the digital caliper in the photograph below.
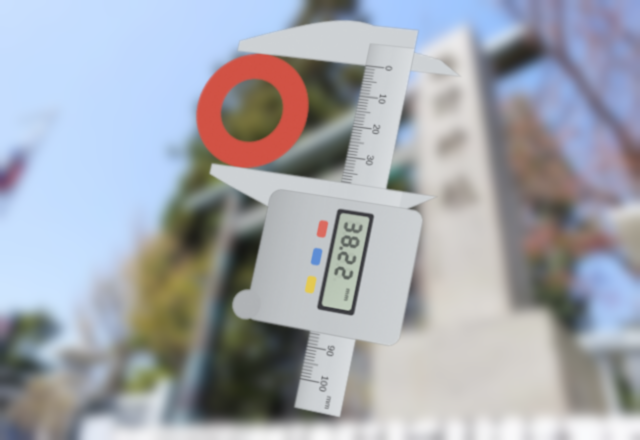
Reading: 38.22 mm
